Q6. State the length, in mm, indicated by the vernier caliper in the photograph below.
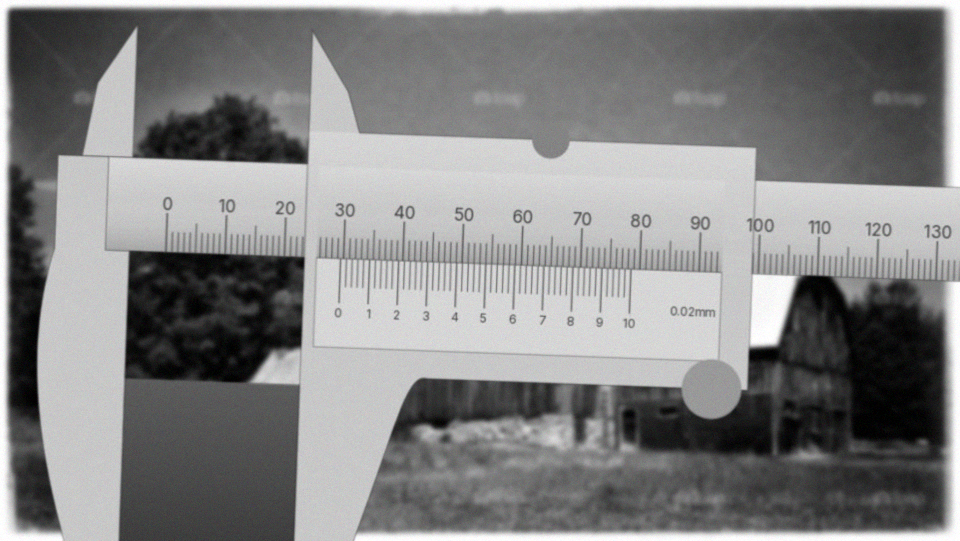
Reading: 29.5 mm
